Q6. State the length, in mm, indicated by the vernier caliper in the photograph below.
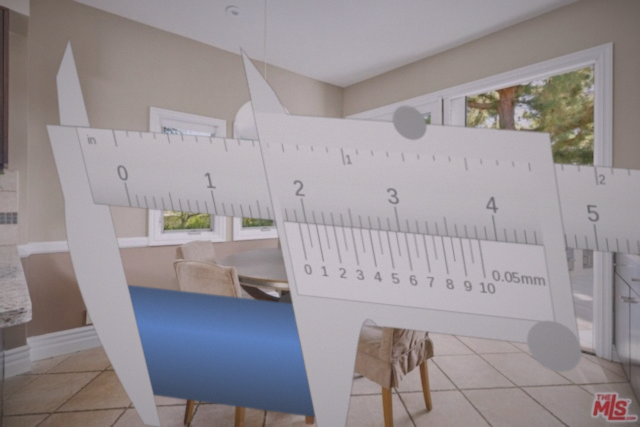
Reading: 19.2 mm
